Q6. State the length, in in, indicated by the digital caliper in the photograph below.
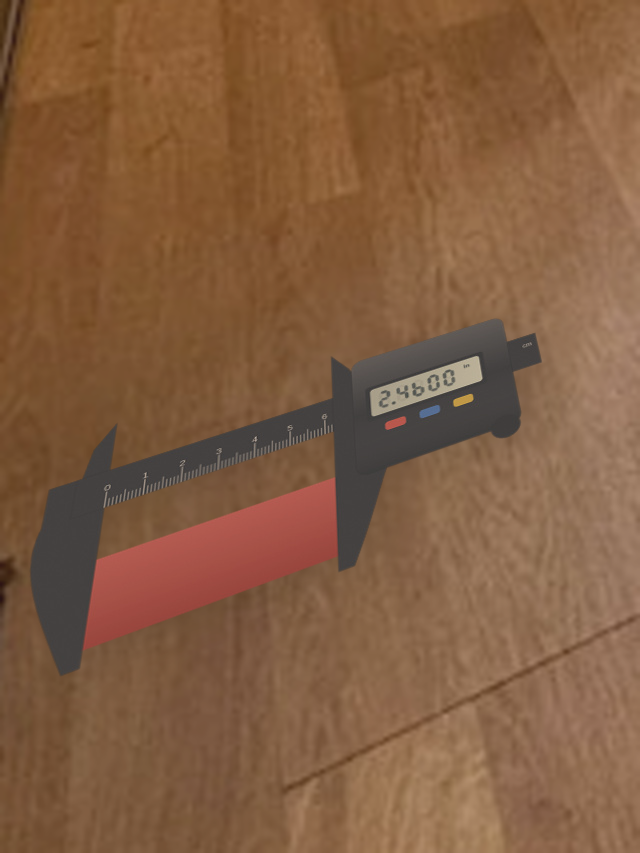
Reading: 2.4600 in
